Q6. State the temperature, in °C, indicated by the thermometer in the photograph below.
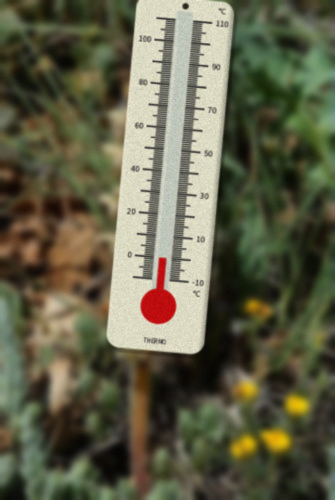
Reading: 0 °C
